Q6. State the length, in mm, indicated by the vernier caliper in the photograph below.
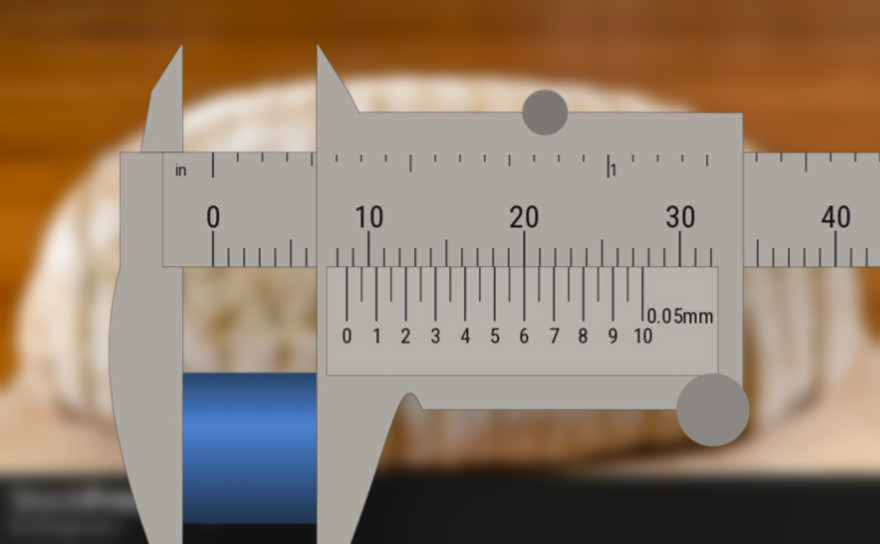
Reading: 8.6 mm
